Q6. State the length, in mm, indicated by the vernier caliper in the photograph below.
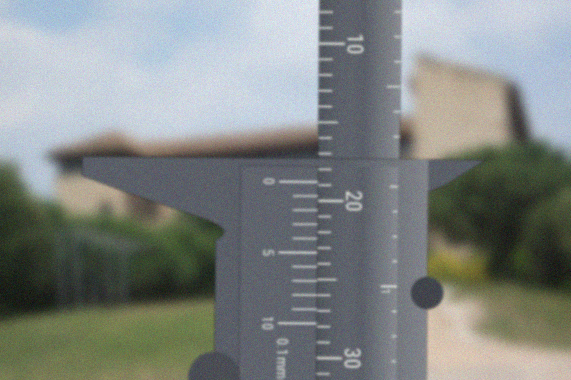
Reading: 18.8 mm
